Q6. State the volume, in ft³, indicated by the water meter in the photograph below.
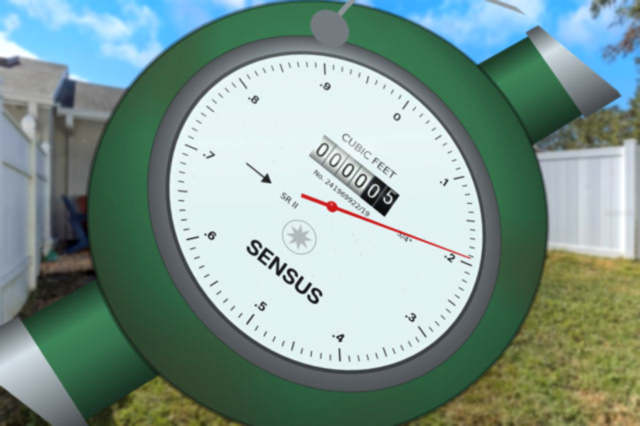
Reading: 5.19 ft³
